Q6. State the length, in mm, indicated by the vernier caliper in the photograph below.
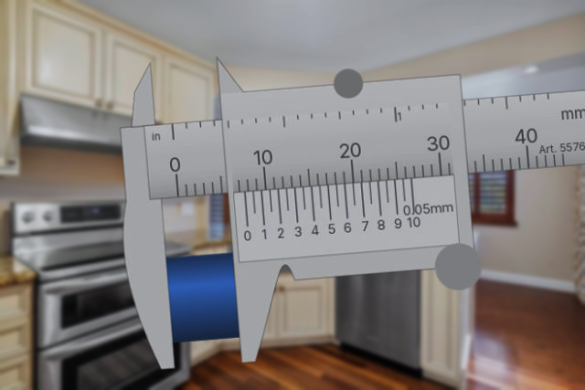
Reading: 7.6 mm
